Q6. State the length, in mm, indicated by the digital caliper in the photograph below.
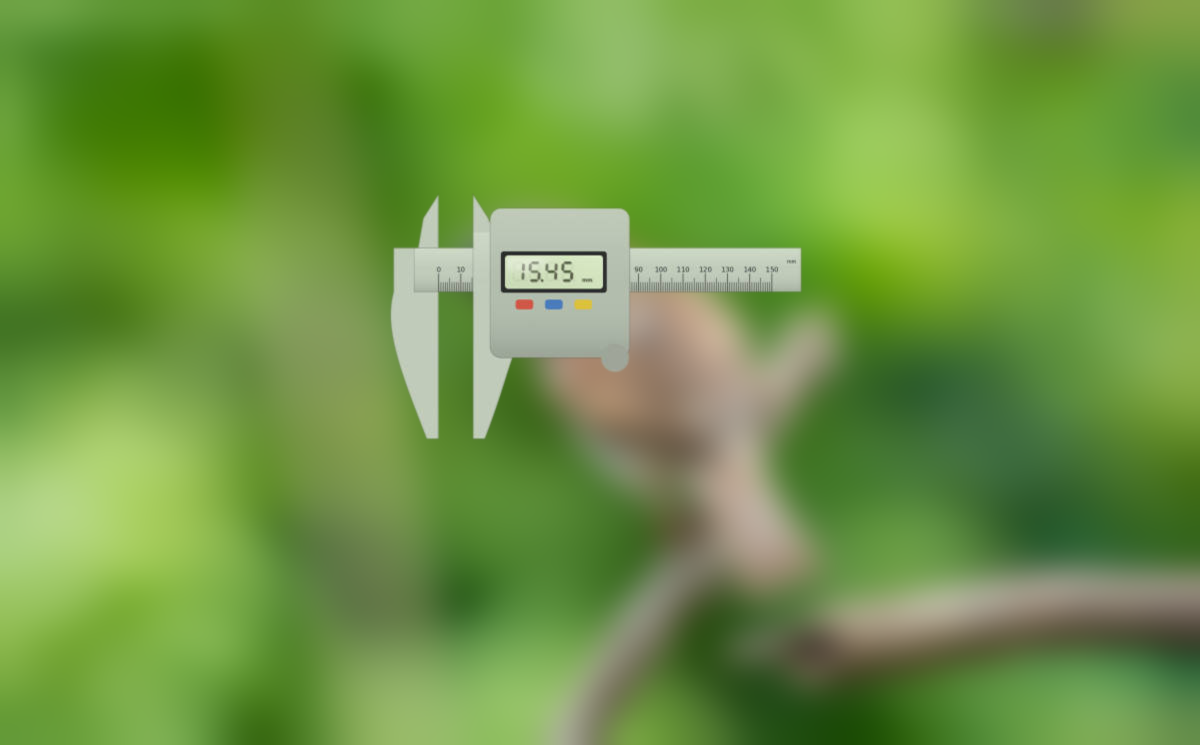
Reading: 15.45 mm
